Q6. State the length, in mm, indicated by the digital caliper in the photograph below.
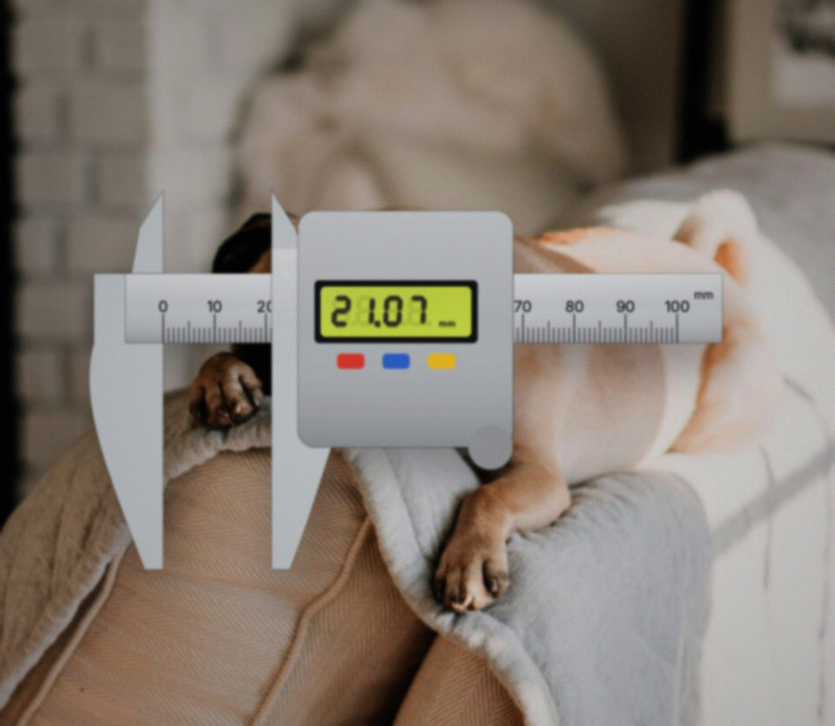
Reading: 21.07 mm
